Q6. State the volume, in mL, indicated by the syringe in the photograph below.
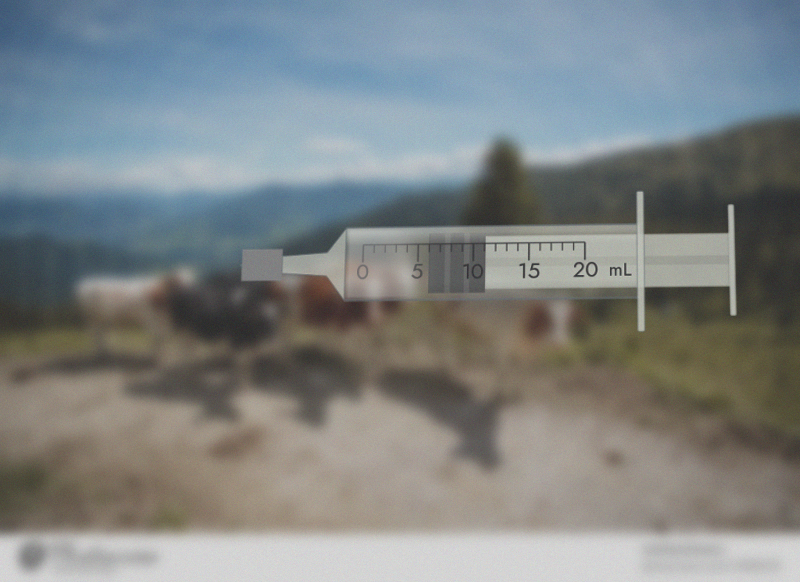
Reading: 6 mL
